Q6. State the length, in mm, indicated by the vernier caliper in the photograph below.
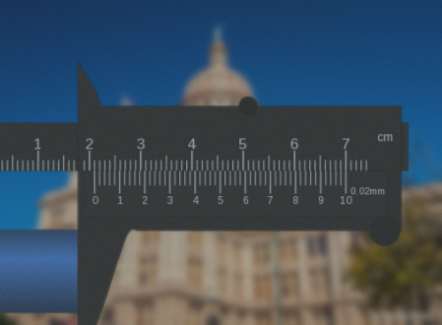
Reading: 21.0 mm
